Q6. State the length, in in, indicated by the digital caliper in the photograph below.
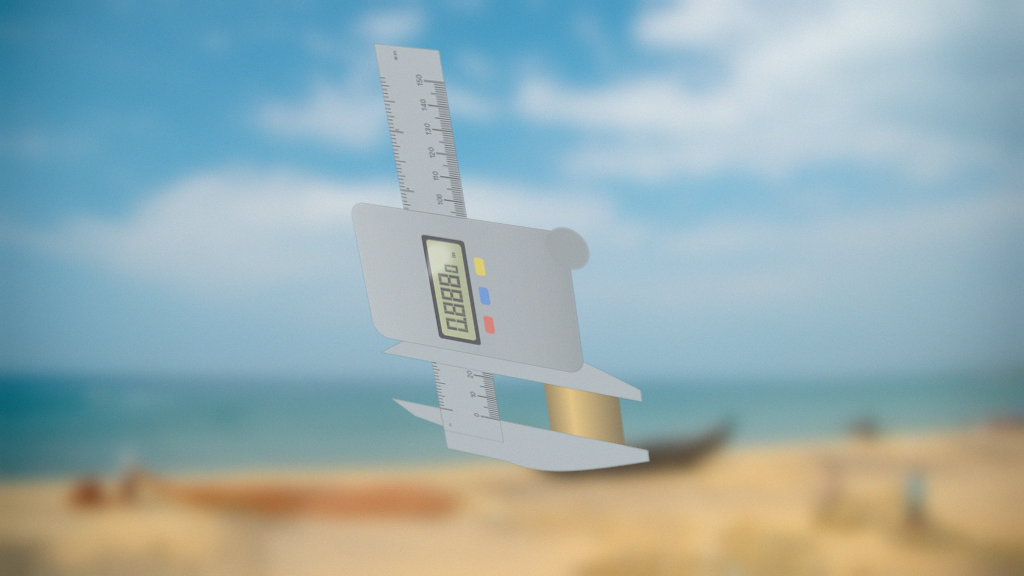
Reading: 0.8880 in
